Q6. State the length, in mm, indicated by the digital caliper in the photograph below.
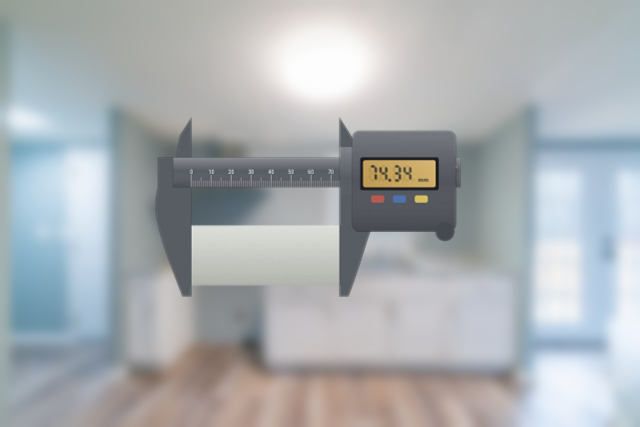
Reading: 74.34 mm
